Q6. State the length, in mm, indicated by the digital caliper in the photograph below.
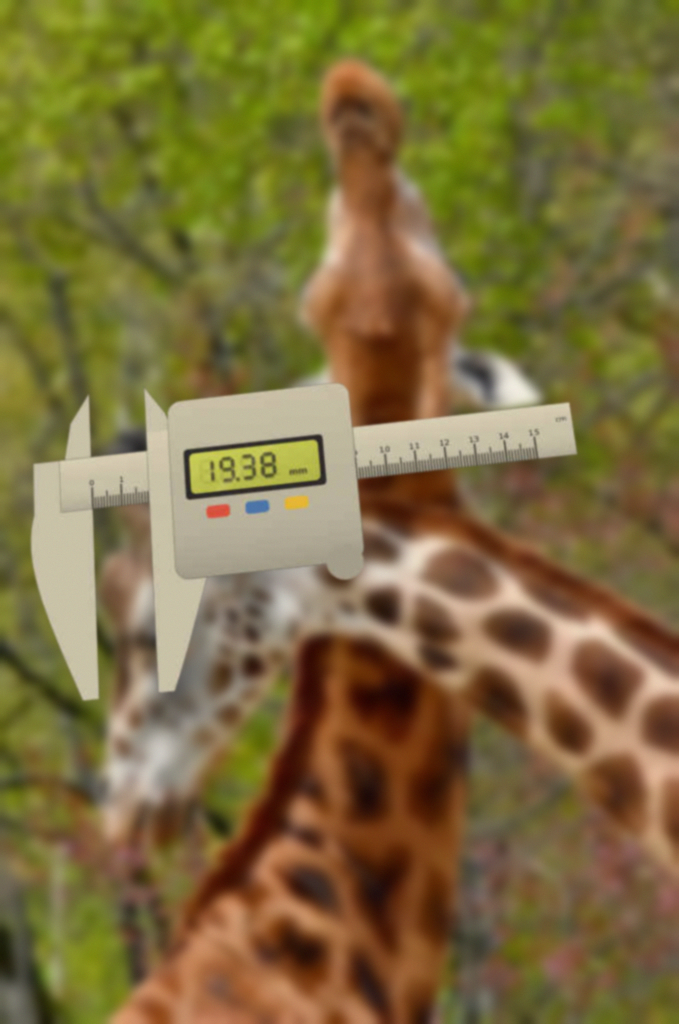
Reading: 19.38 mm
